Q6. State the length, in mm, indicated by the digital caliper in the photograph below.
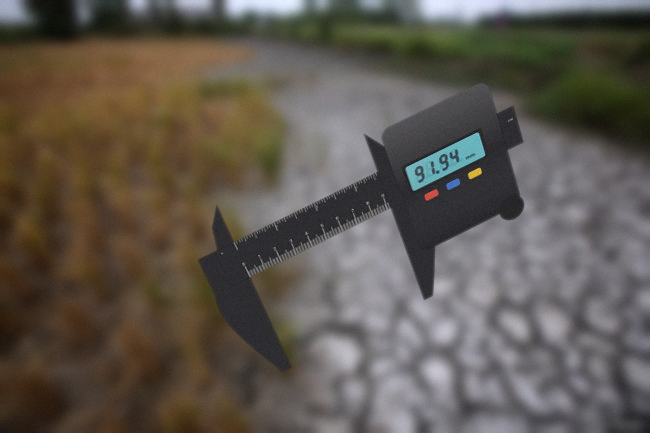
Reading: 91.94 mm
